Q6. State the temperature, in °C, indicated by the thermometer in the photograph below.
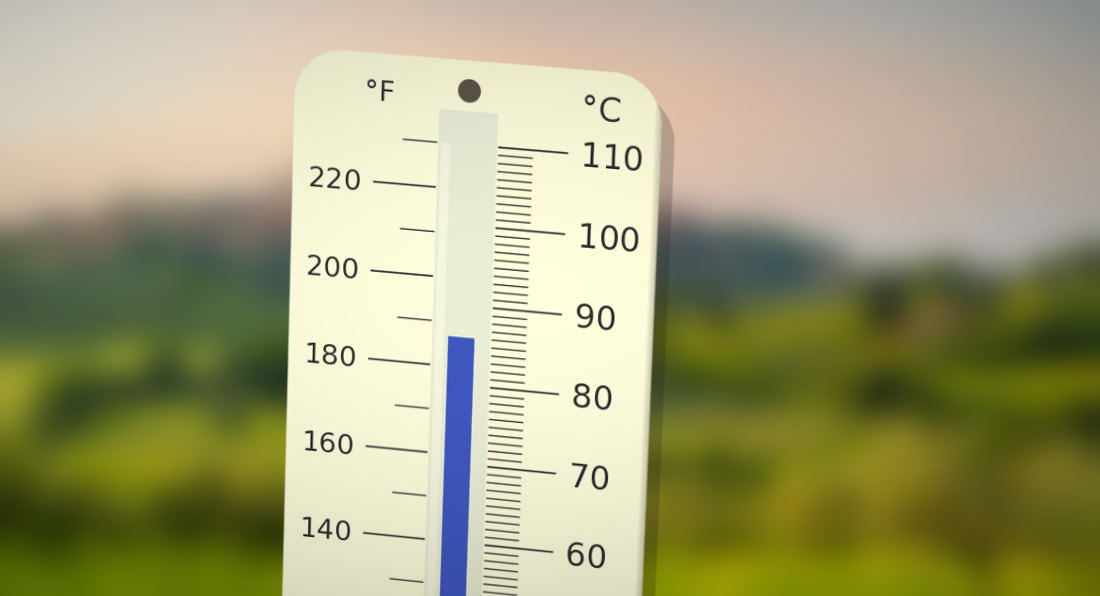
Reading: 86 °C
